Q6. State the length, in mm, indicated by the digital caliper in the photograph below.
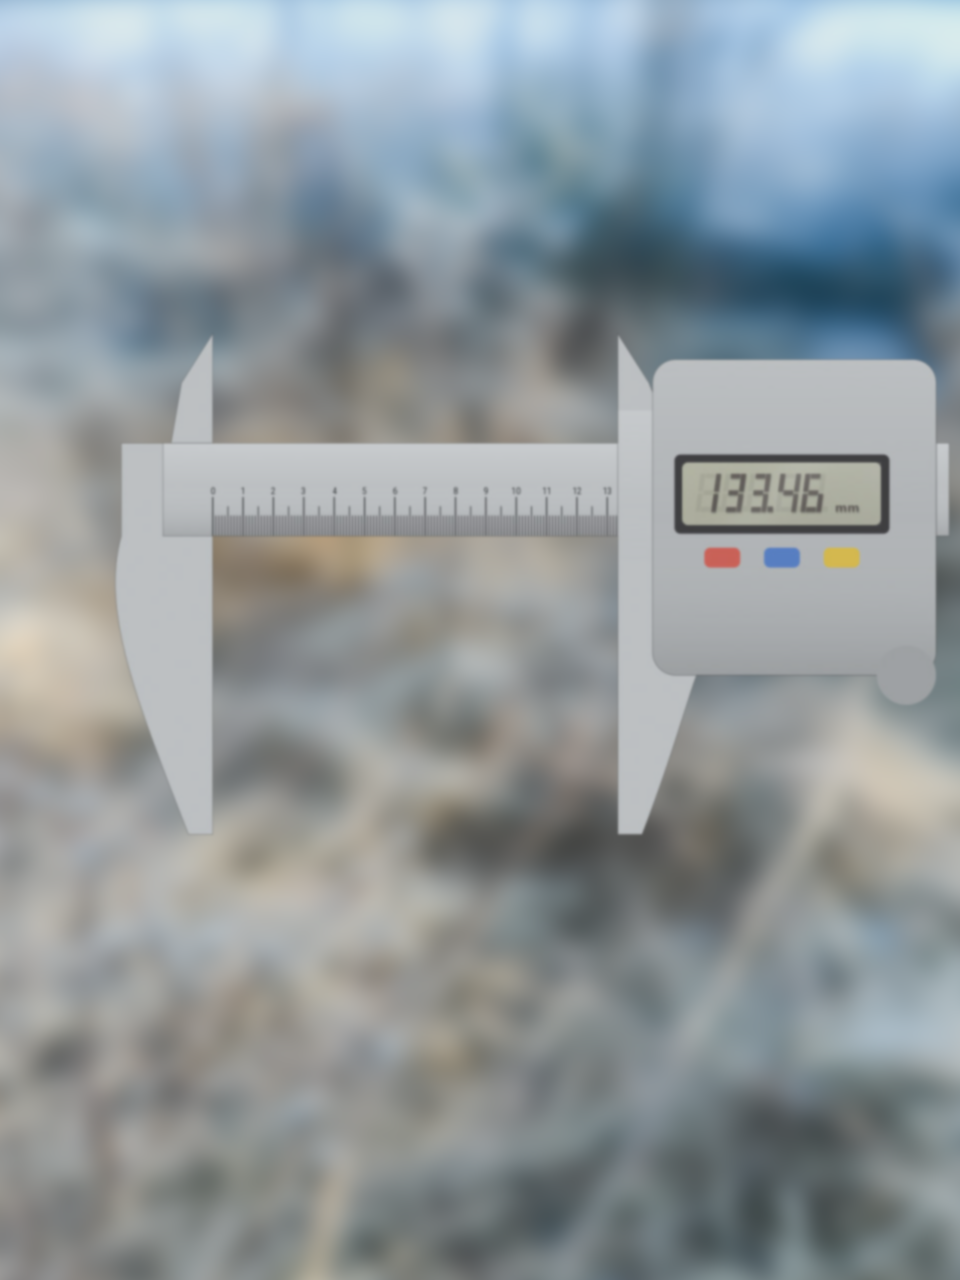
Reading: 133.46 mm
